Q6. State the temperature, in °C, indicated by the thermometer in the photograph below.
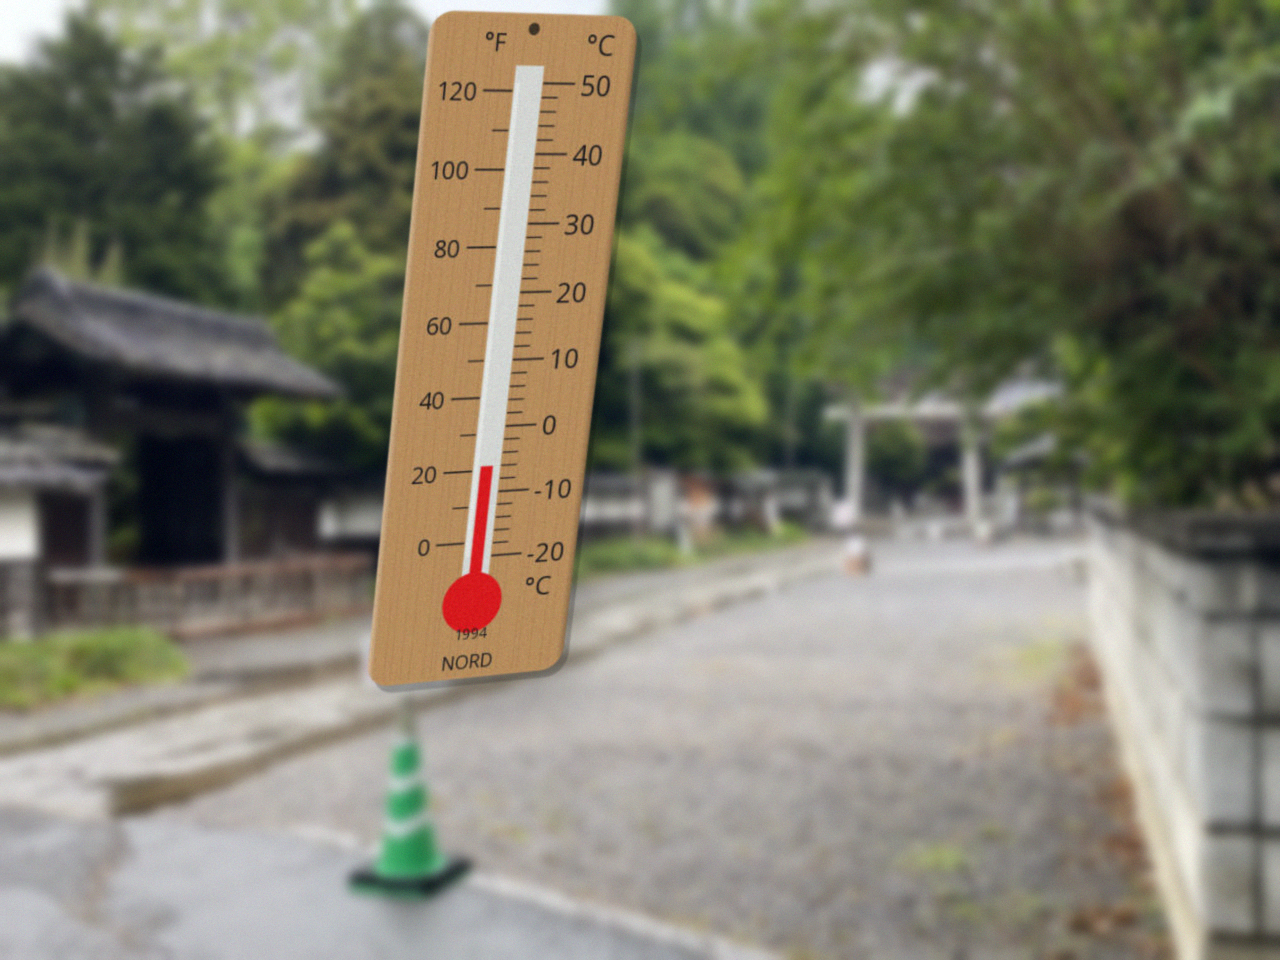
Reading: -6 °C
